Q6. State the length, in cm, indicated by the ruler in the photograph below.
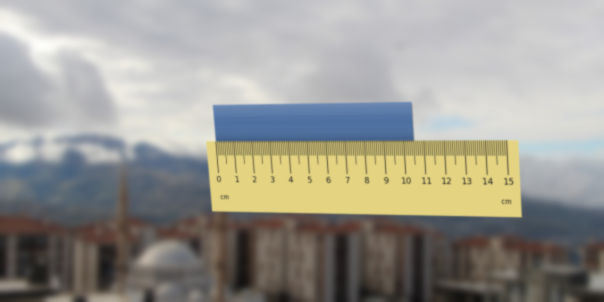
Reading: 10.5 cm
